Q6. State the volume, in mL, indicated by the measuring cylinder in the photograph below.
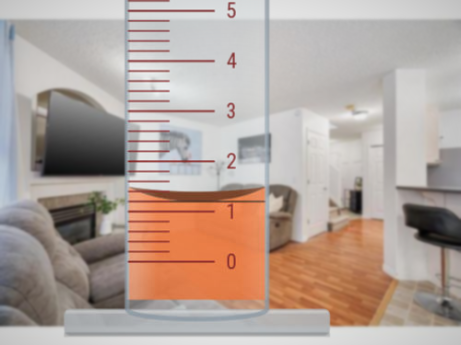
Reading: 1.2 mL
